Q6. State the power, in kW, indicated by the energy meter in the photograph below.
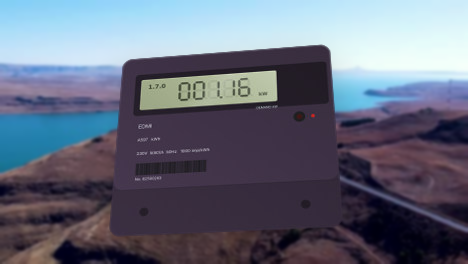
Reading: 1.16 kW
